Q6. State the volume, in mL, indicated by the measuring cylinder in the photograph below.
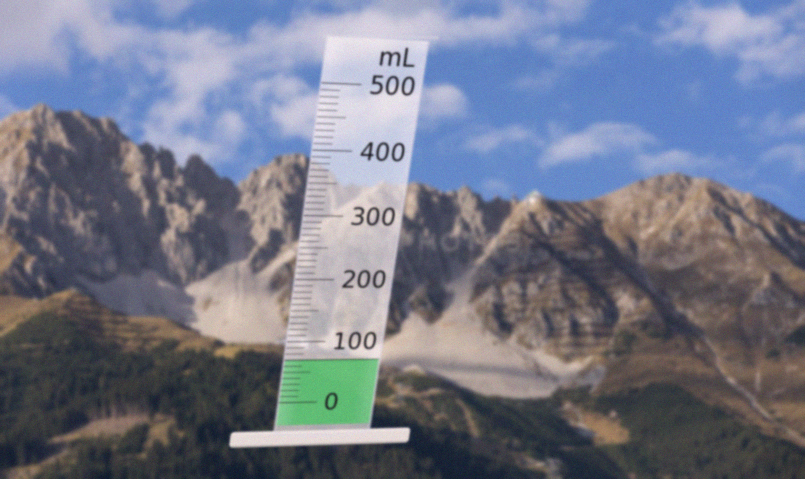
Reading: 70 mL
